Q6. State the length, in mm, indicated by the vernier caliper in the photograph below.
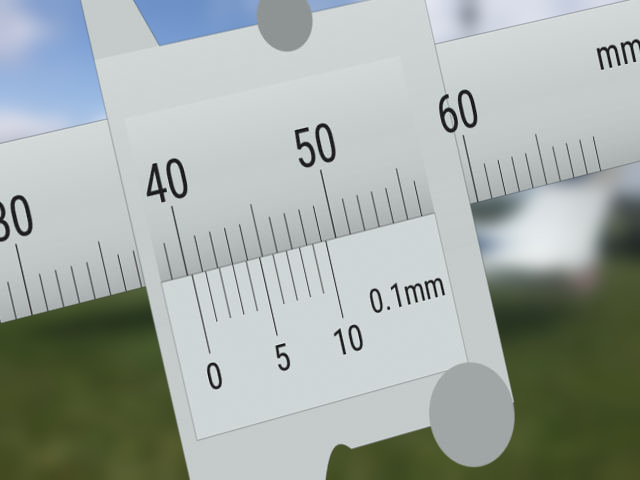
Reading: 40.3 mm
